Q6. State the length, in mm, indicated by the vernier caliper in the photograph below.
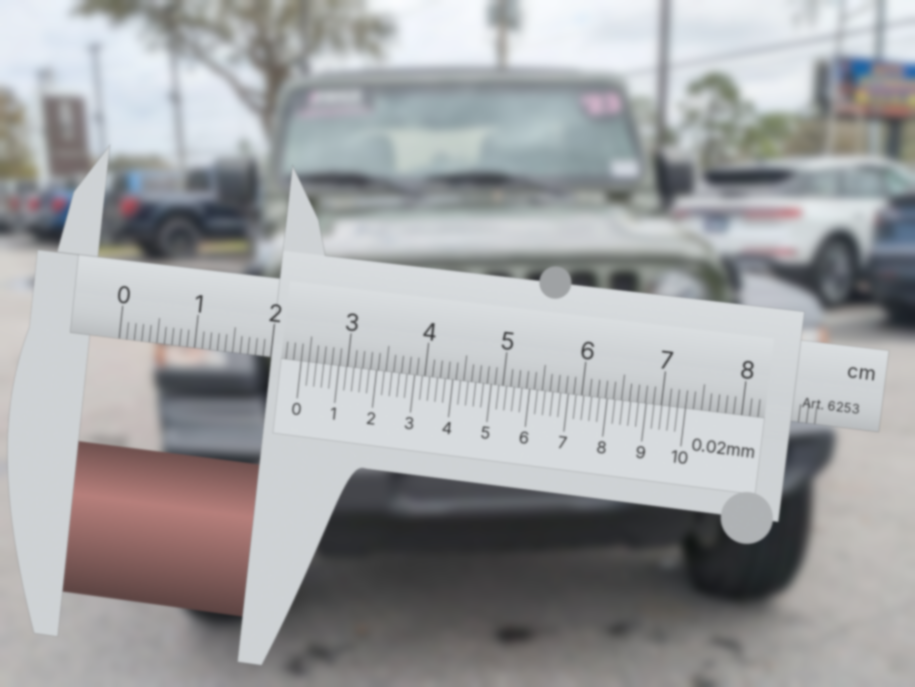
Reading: 24.0 mm
